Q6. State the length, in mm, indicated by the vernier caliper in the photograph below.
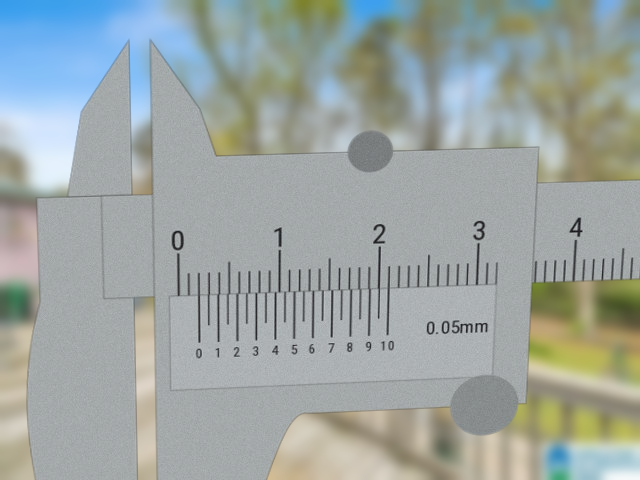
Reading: 2.0 mm
